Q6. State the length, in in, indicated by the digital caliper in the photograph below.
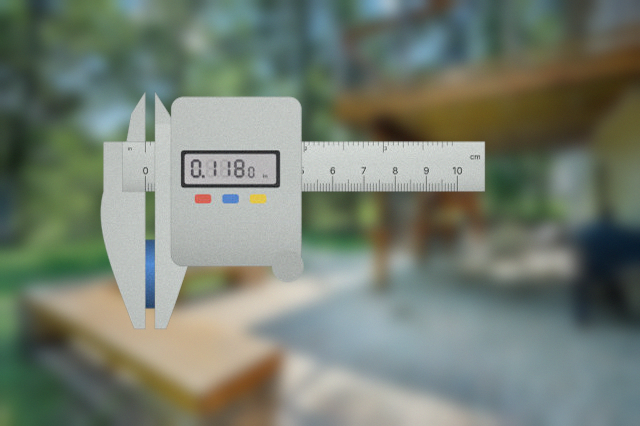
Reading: 0.1180 in
